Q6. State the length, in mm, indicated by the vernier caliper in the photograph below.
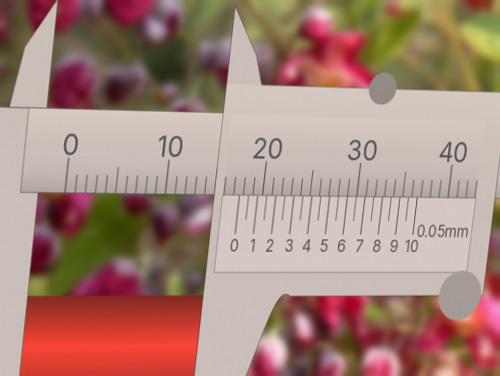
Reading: 17.6 mm
